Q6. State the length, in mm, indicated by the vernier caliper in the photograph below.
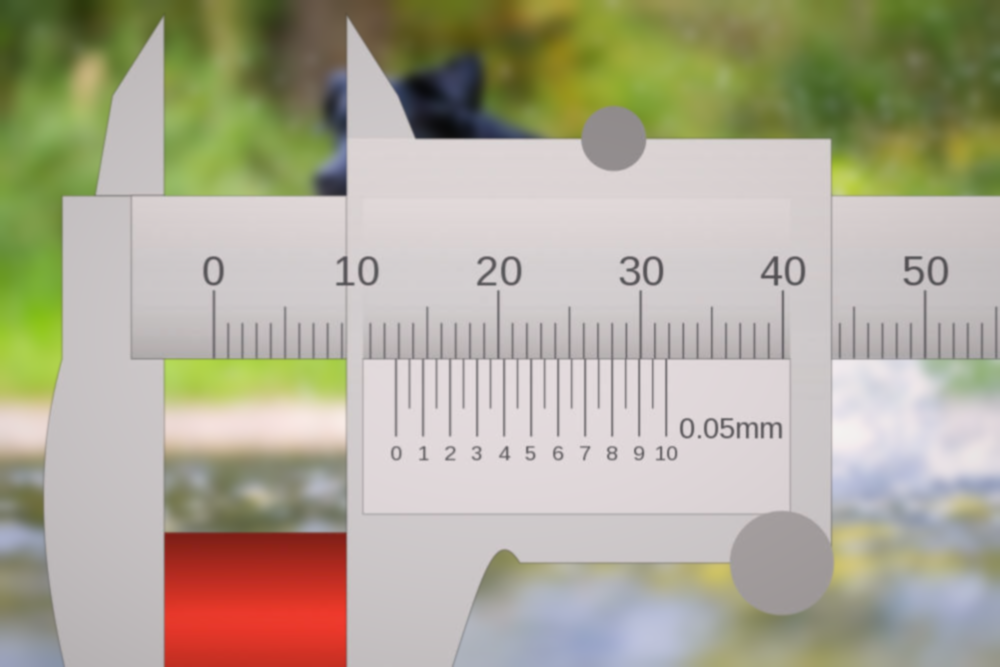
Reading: 12.8 mm
